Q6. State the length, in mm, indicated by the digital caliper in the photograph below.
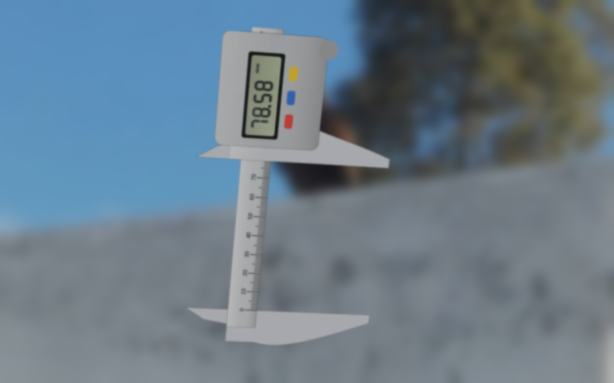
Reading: 78.58 mm
